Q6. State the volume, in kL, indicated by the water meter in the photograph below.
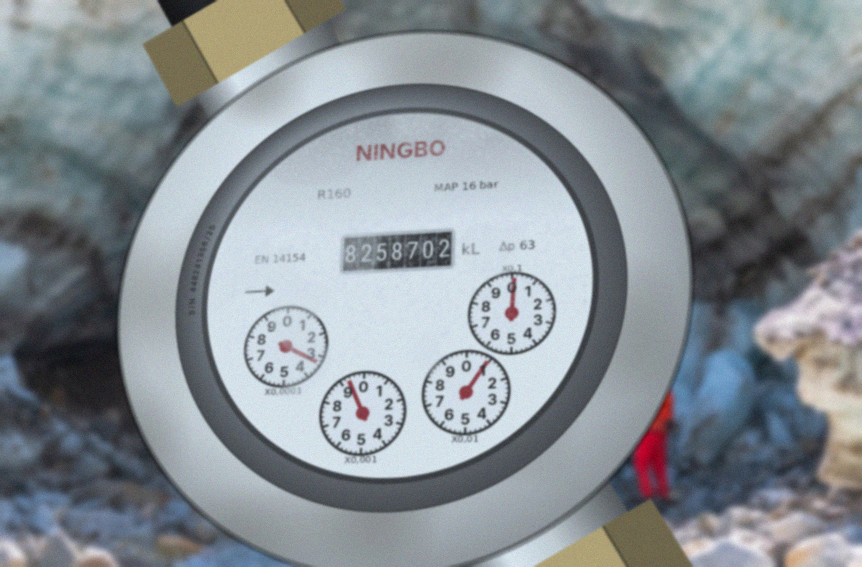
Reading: 8258702.0093 kL
